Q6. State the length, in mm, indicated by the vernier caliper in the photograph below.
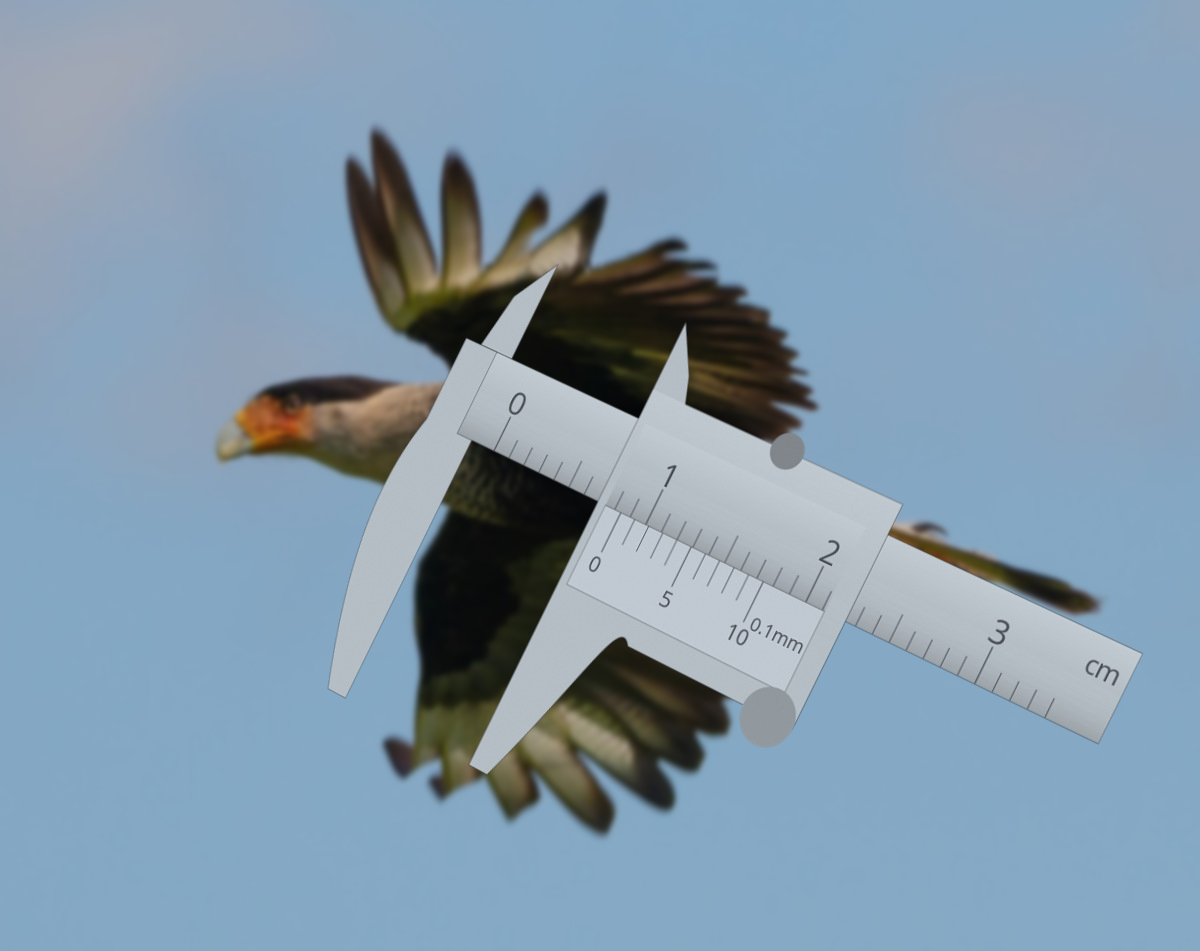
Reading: 8.4 mm
